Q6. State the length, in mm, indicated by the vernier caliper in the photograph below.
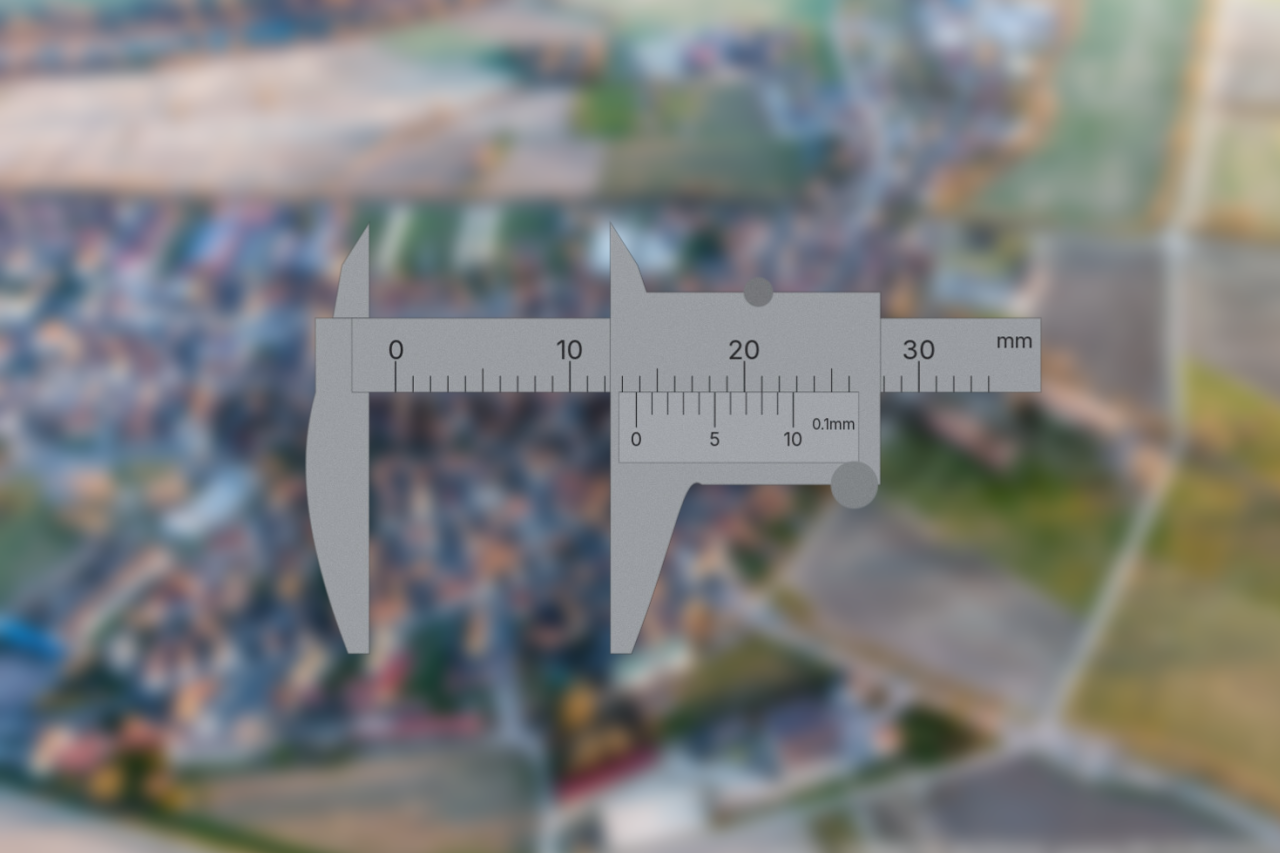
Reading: 13.8 mm
